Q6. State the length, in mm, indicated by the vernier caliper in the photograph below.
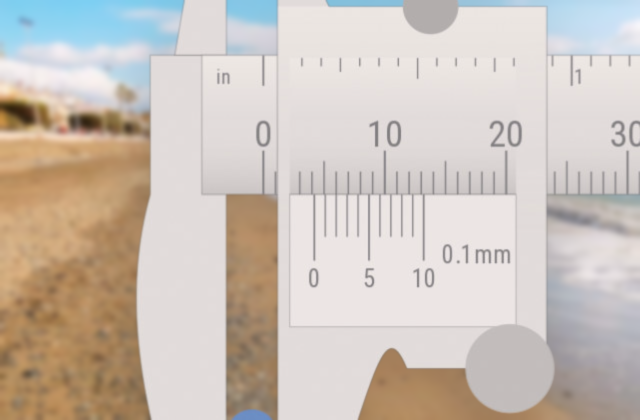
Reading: 4.2 mm
